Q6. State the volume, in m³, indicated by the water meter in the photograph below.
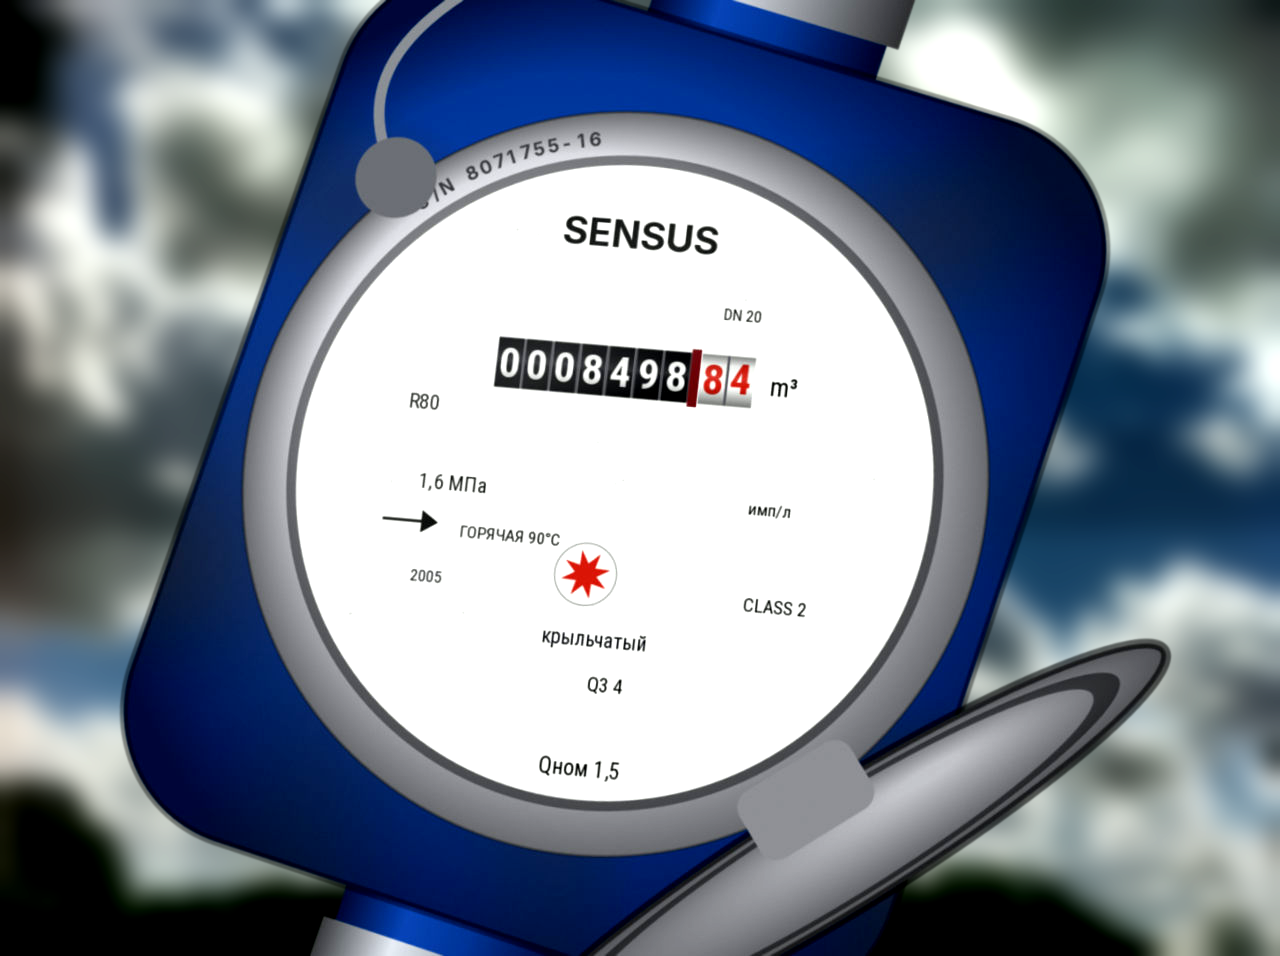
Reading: 8498.84 m³
